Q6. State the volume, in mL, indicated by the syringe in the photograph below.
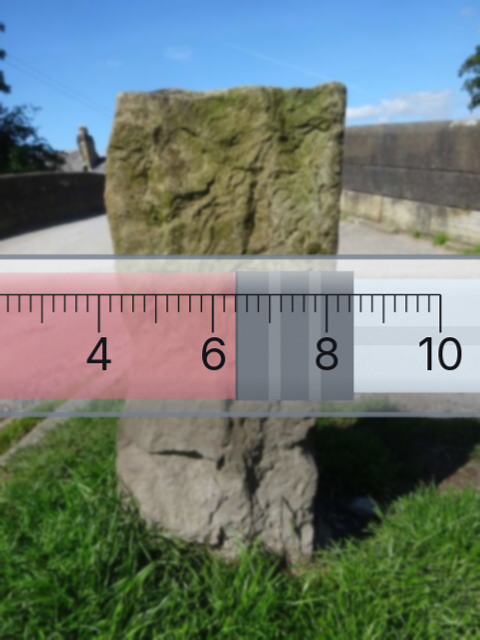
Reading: 6.4 mL
